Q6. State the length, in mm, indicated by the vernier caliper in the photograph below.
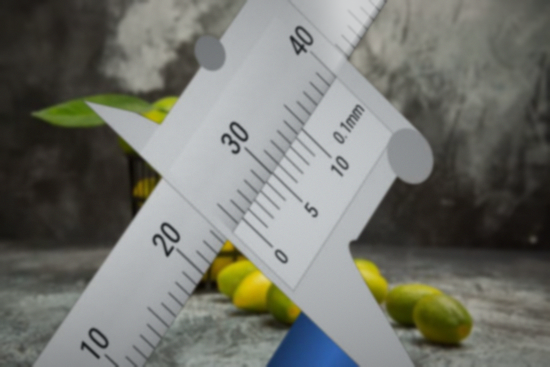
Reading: 25.6 mm
